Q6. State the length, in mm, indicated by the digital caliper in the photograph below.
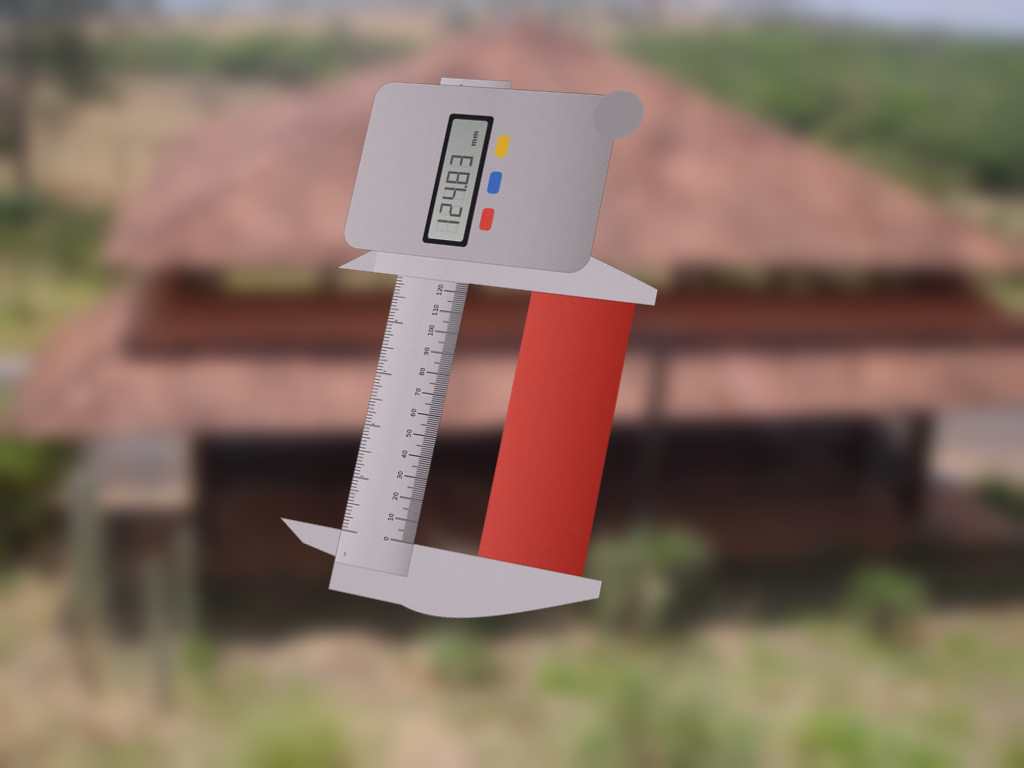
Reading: 124.83 mm
